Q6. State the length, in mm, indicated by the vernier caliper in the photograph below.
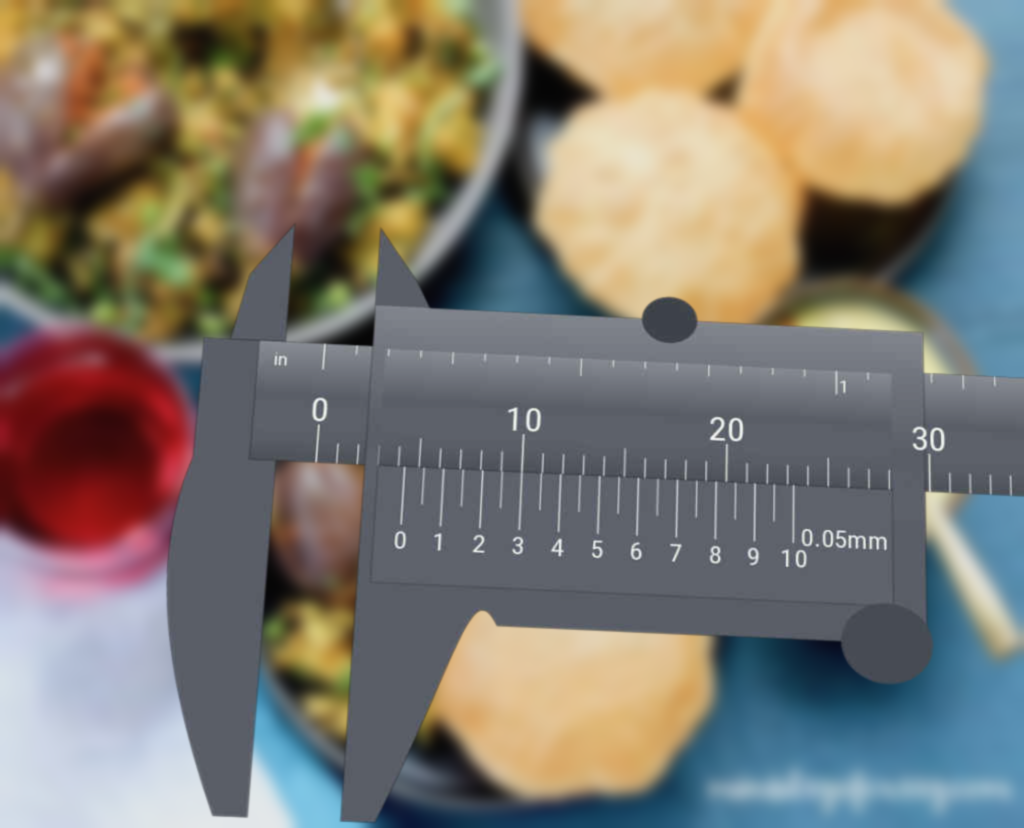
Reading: 4.3 mm
